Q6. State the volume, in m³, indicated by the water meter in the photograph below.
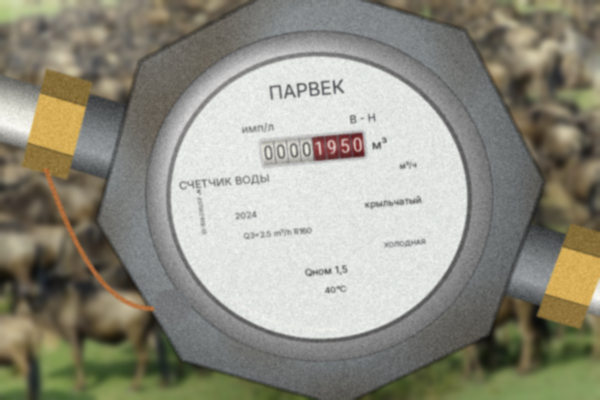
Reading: 0.1950 m³
